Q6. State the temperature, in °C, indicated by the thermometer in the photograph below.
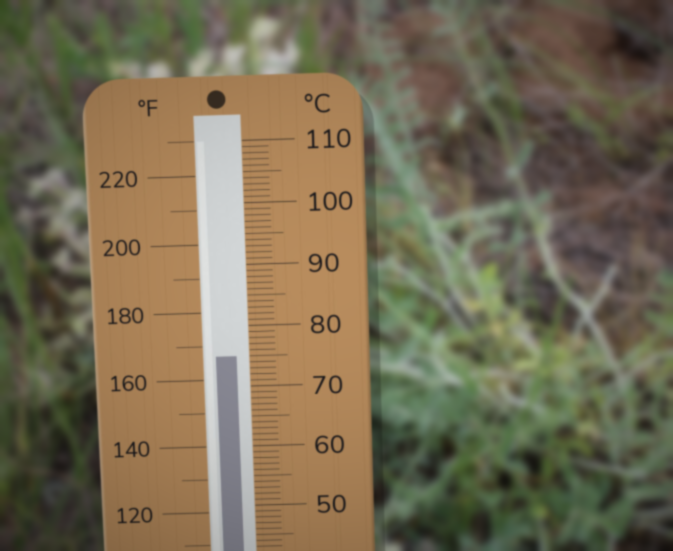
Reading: 75 °C
